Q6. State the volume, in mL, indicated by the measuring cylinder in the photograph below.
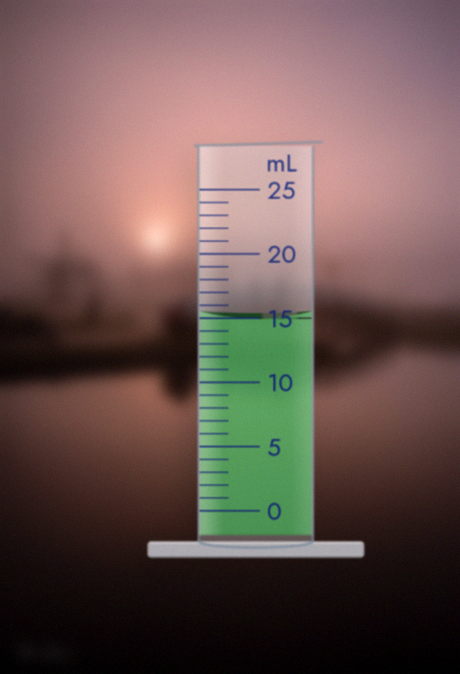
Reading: 15 mL
